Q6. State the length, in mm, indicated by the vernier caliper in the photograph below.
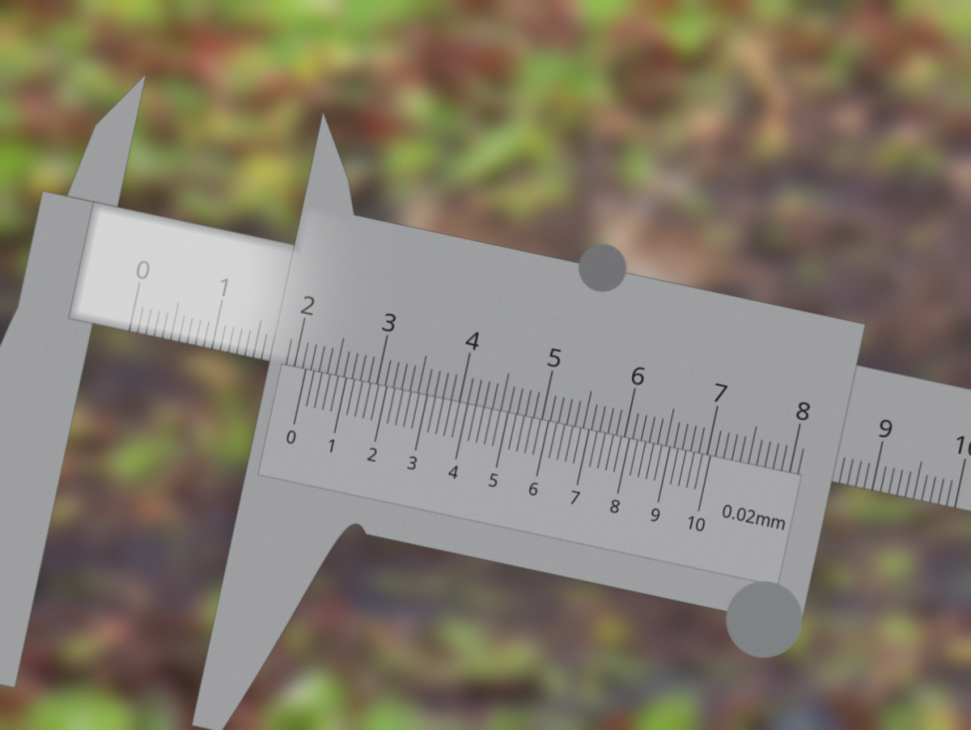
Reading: 21.4 mm
